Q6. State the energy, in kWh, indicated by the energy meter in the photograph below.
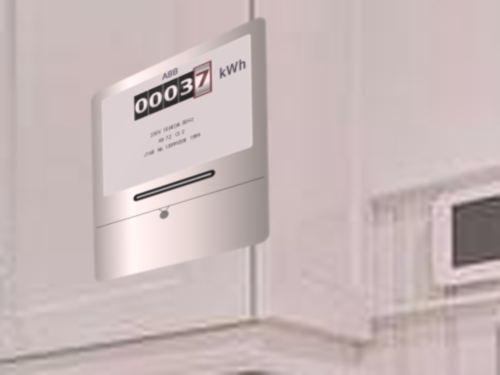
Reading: 3.7 kWh
